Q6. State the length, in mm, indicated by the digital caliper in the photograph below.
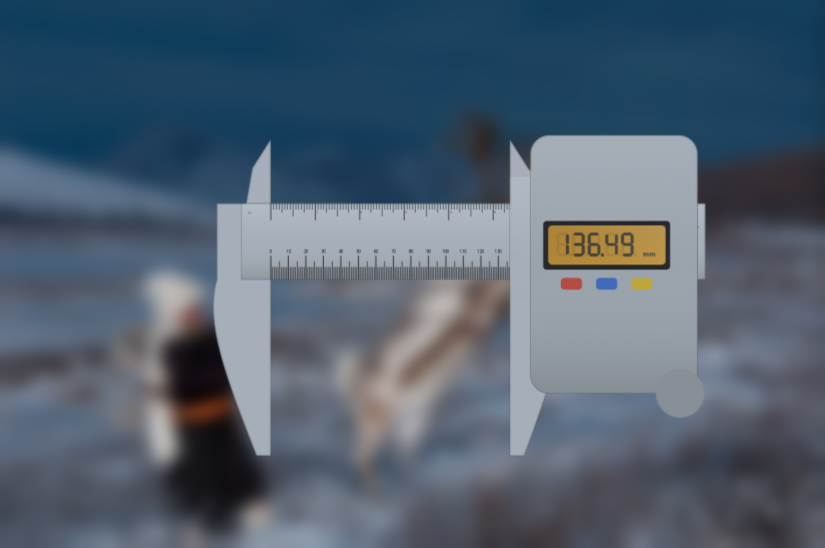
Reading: 136.49 mm
